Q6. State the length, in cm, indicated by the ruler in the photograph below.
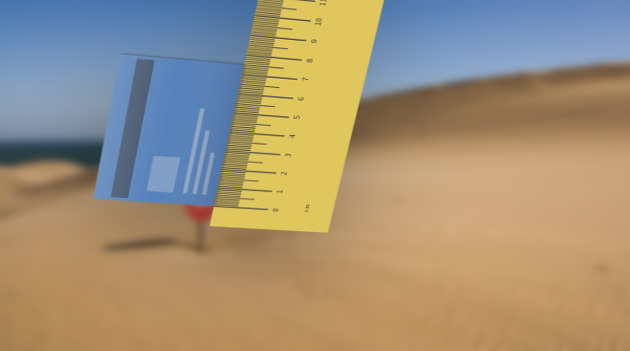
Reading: 7.5 cm
